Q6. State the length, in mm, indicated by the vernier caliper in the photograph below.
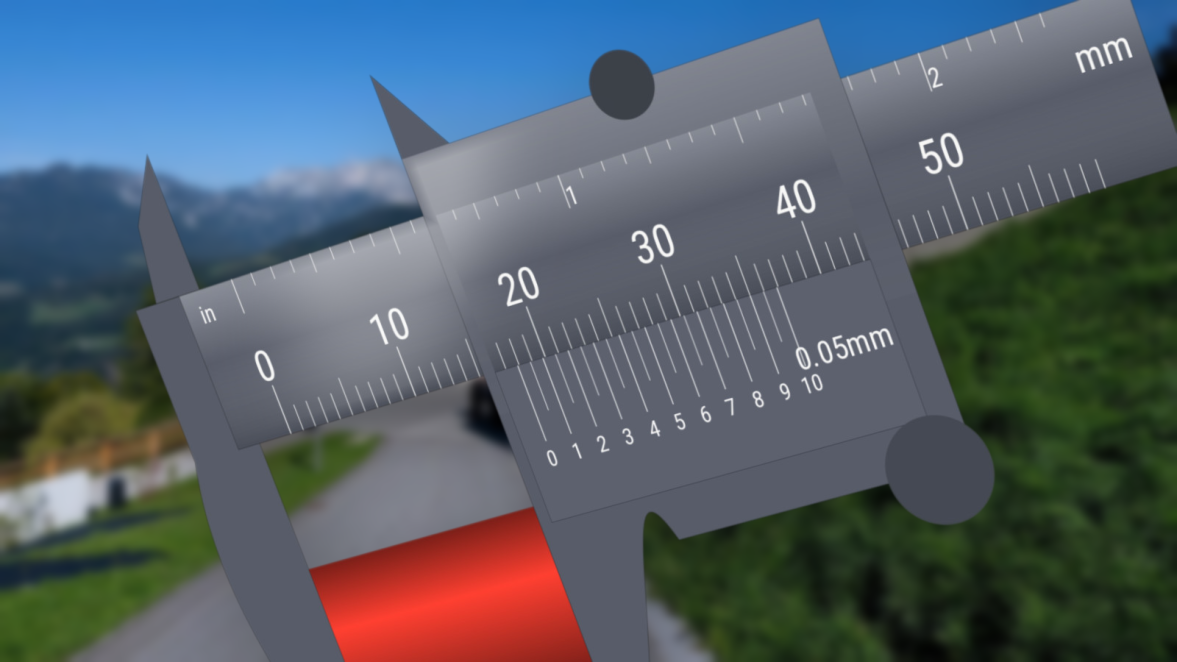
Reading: 17.9 mm
